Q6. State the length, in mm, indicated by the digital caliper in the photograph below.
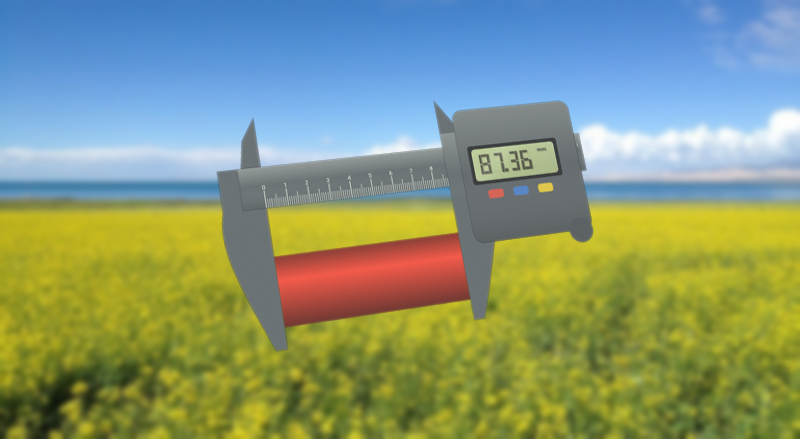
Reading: 87.36 mm
